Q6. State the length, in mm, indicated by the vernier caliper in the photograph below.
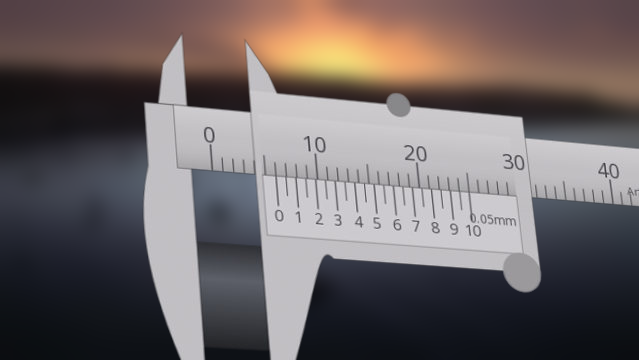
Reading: 6.0 mm
